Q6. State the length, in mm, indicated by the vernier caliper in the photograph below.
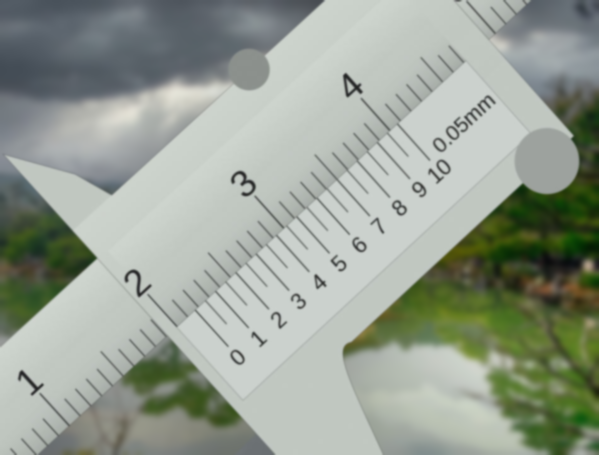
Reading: 21.7 mm
